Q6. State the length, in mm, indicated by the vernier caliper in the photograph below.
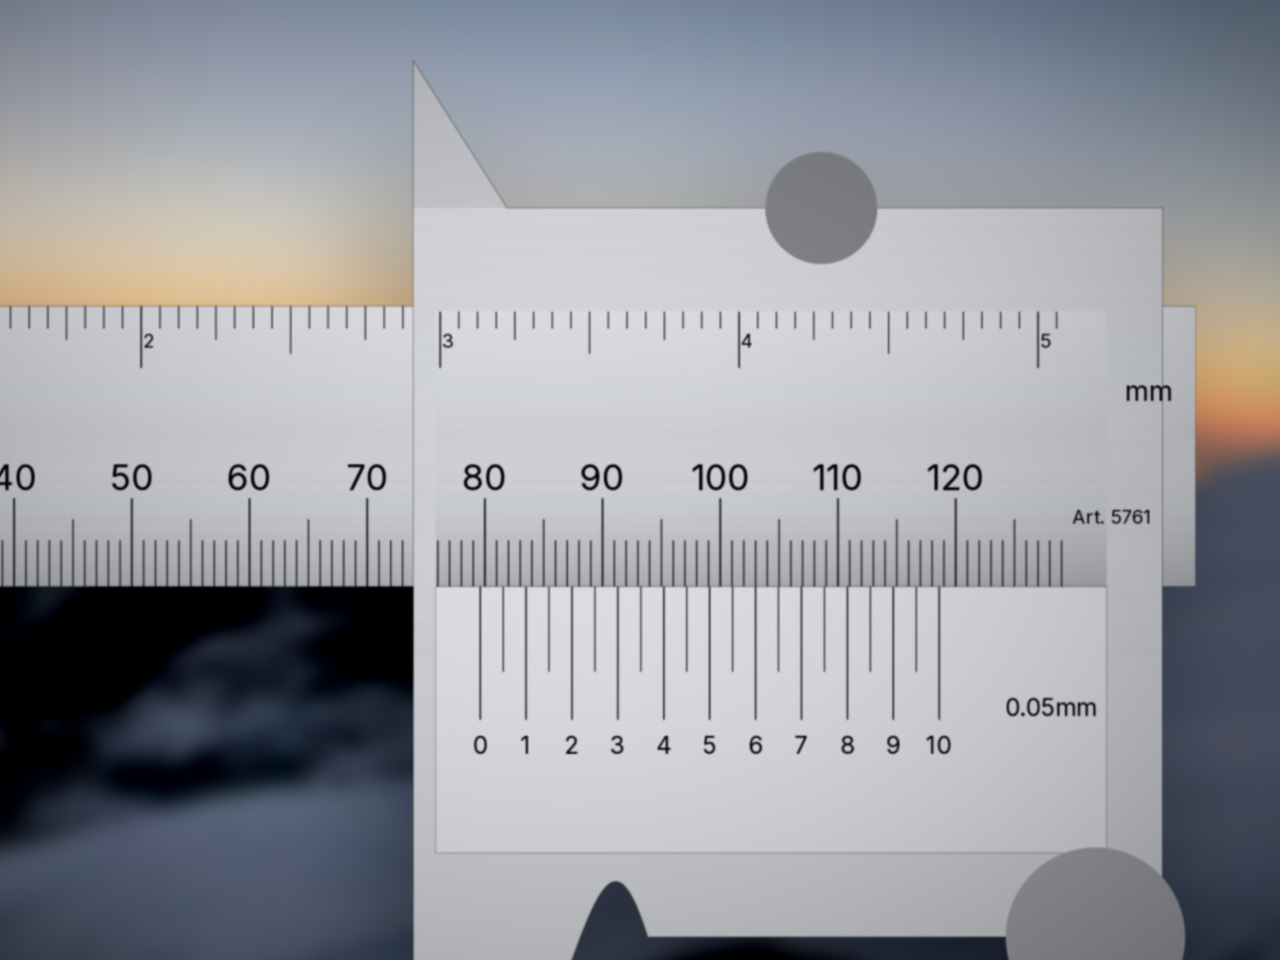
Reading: 79.6 mm
